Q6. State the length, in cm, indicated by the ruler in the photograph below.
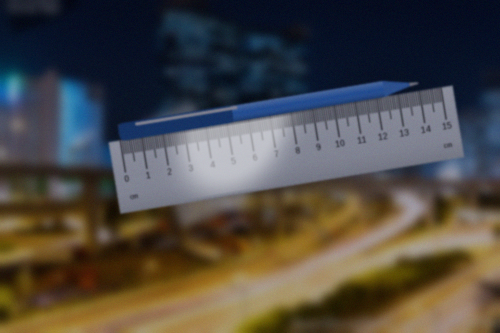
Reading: 14 cm
